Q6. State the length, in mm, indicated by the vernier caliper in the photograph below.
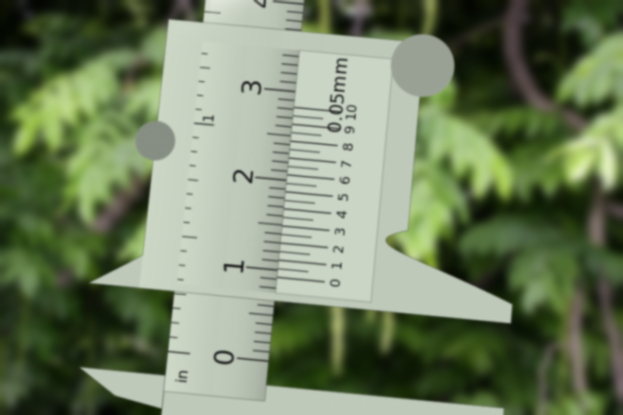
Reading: 9.2 mm
